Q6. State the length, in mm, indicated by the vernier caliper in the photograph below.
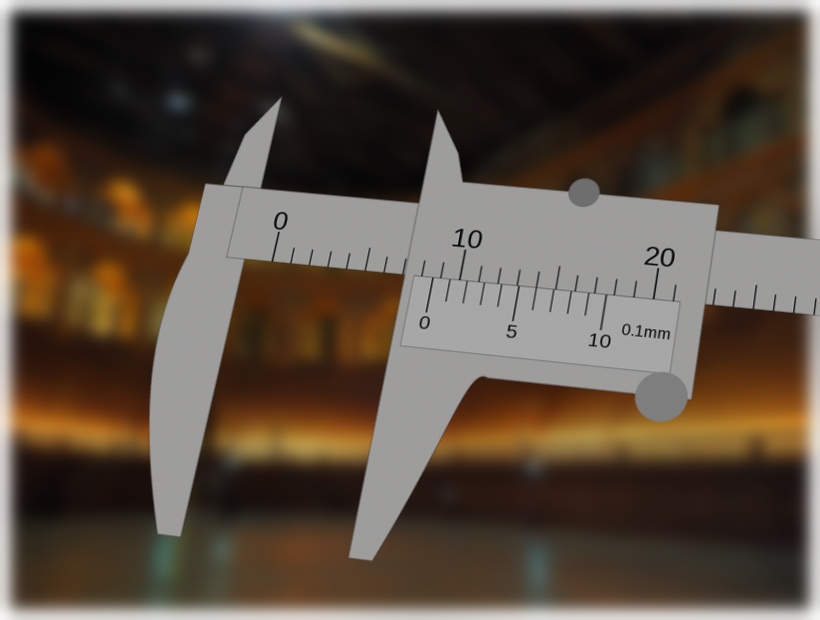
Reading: 8.6 mm
